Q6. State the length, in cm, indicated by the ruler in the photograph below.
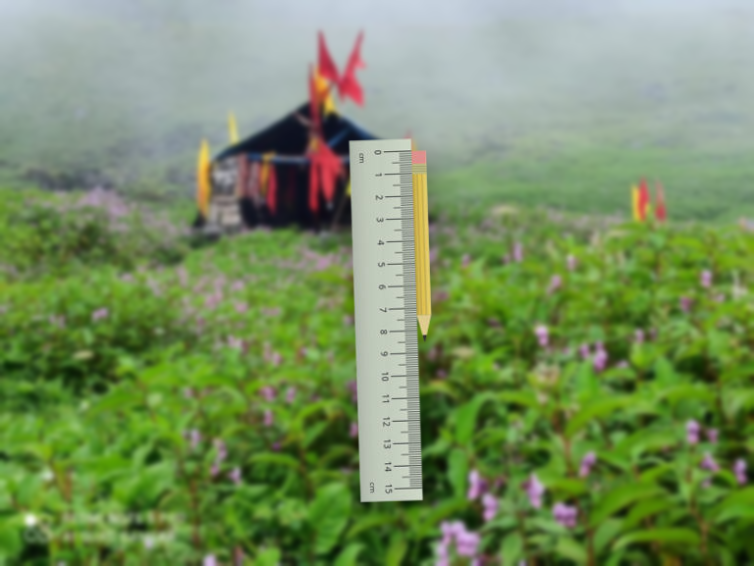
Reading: 8.5 cm
